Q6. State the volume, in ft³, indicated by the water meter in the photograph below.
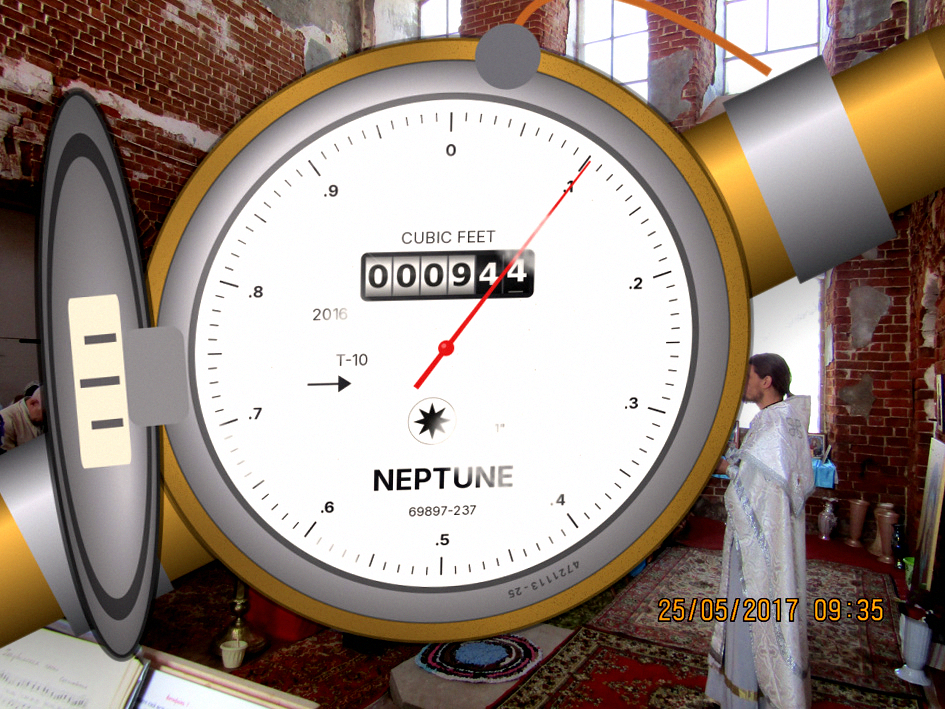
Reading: 944.10 ft³
